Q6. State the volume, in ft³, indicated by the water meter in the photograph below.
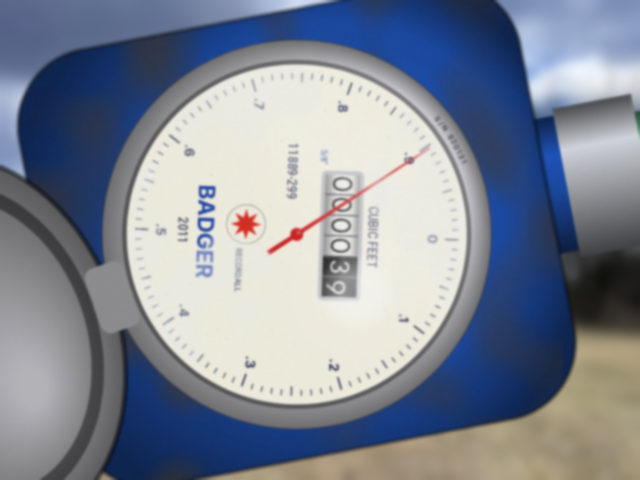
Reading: 38.90 ft³
